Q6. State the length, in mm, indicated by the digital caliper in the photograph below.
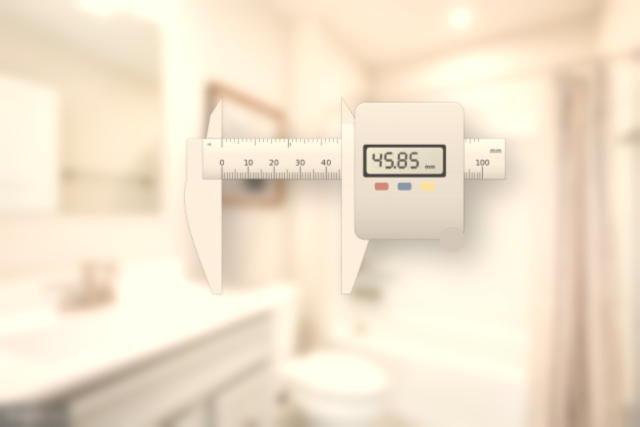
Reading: 45.85 mm
